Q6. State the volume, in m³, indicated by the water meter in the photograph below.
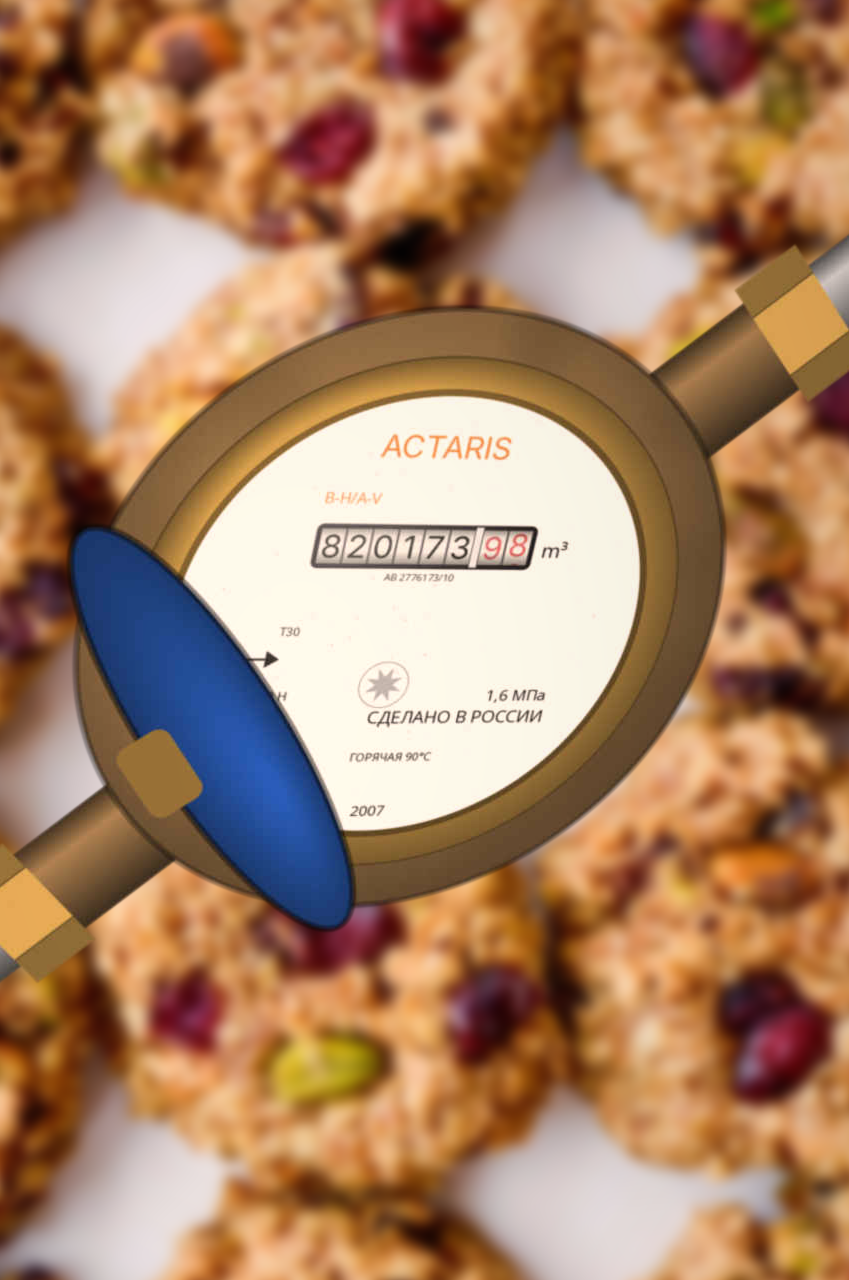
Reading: 820173.98 m³
